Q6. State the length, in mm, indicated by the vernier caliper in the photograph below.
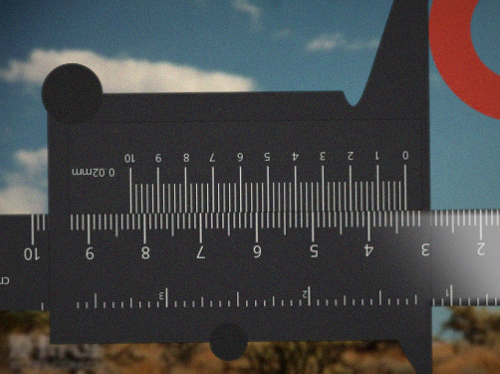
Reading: 33.4 mm
